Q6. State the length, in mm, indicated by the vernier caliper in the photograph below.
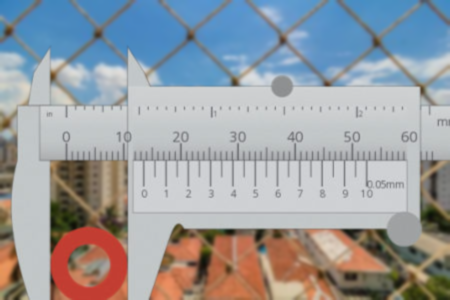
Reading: 13.5 mm
